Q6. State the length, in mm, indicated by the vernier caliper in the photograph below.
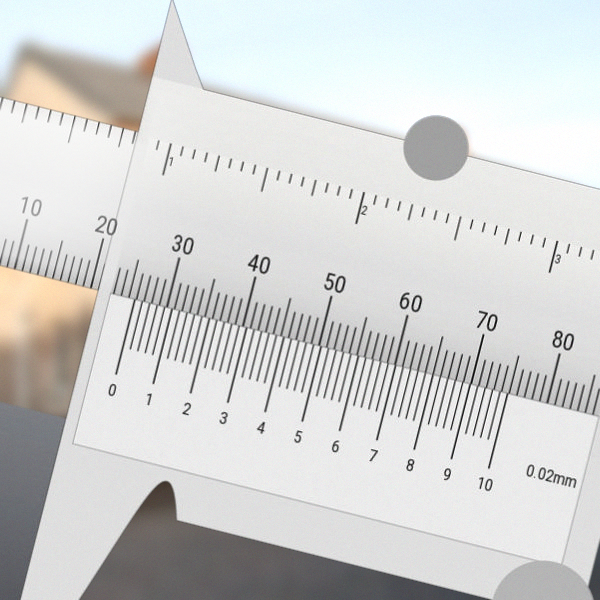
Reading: 25.8 mm
